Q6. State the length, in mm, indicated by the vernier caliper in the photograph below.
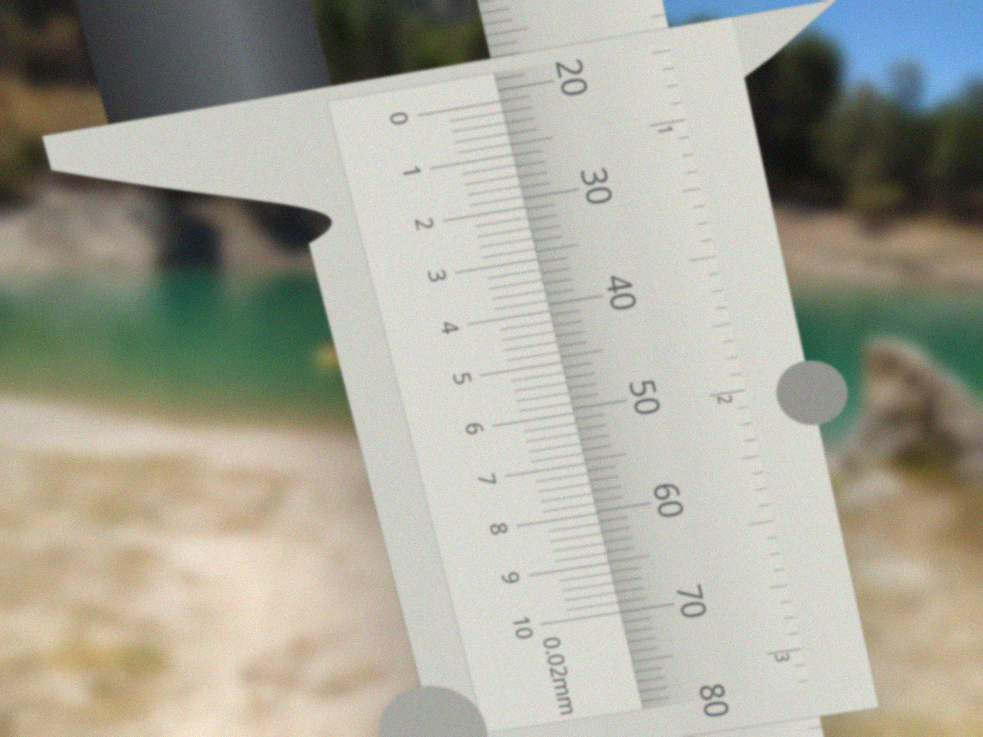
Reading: 21.0 mm
